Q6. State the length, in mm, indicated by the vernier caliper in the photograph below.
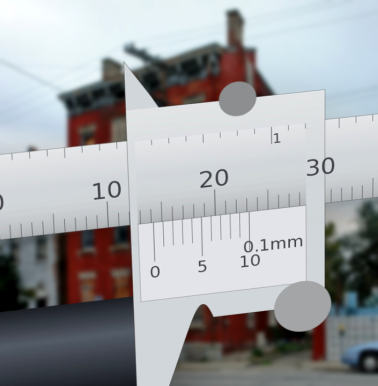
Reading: 14.2 mm
